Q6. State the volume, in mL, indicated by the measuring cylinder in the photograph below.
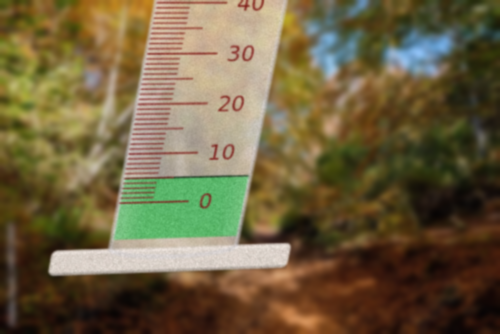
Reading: 5 mL
